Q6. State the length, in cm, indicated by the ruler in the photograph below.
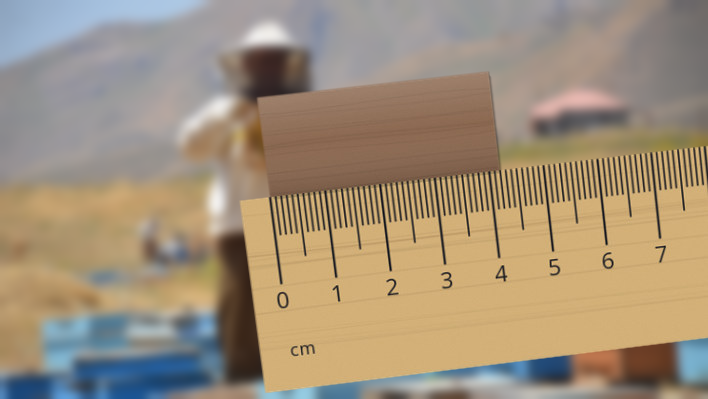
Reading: 4.2 cm
